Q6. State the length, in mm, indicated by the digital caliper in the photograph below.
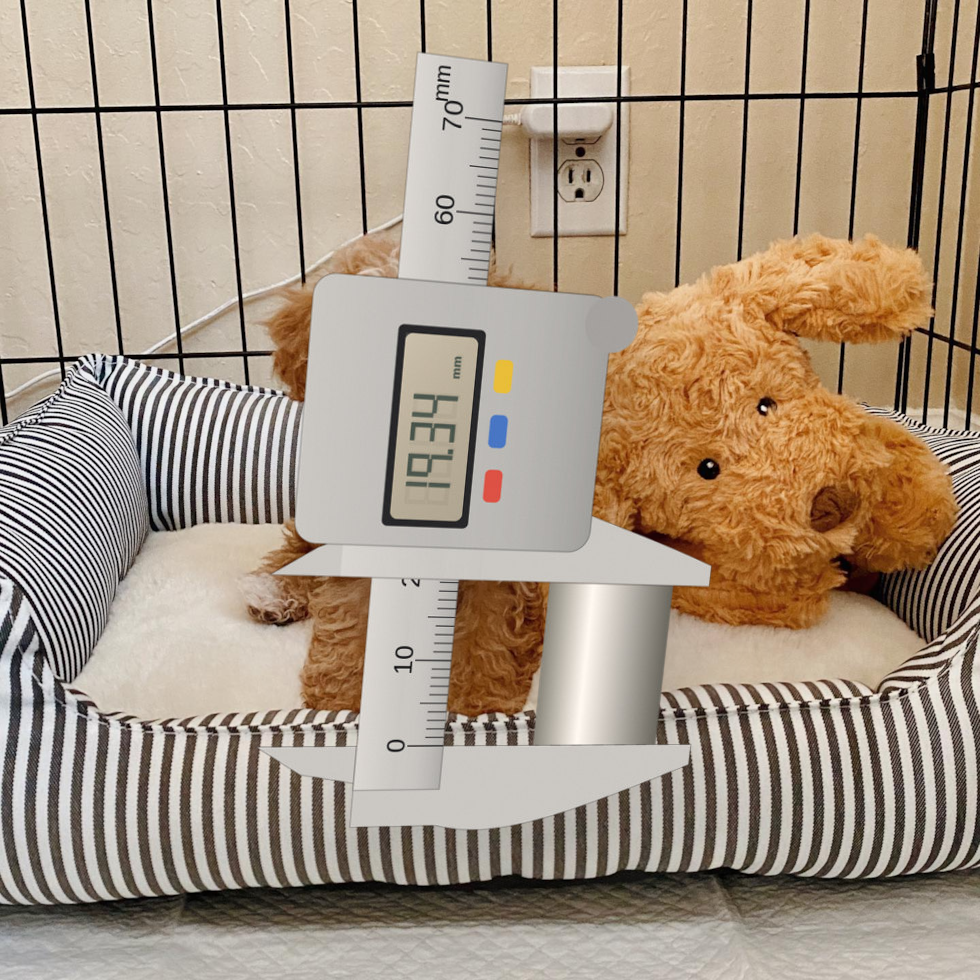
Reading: 19.34 mm
